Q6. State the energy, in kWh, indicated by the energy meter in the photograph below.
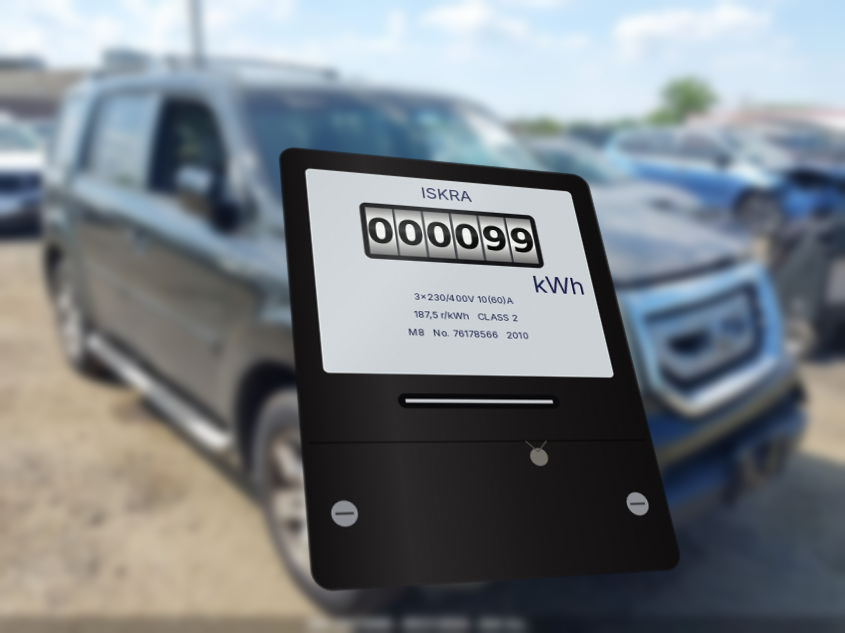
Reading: 99 kWh
